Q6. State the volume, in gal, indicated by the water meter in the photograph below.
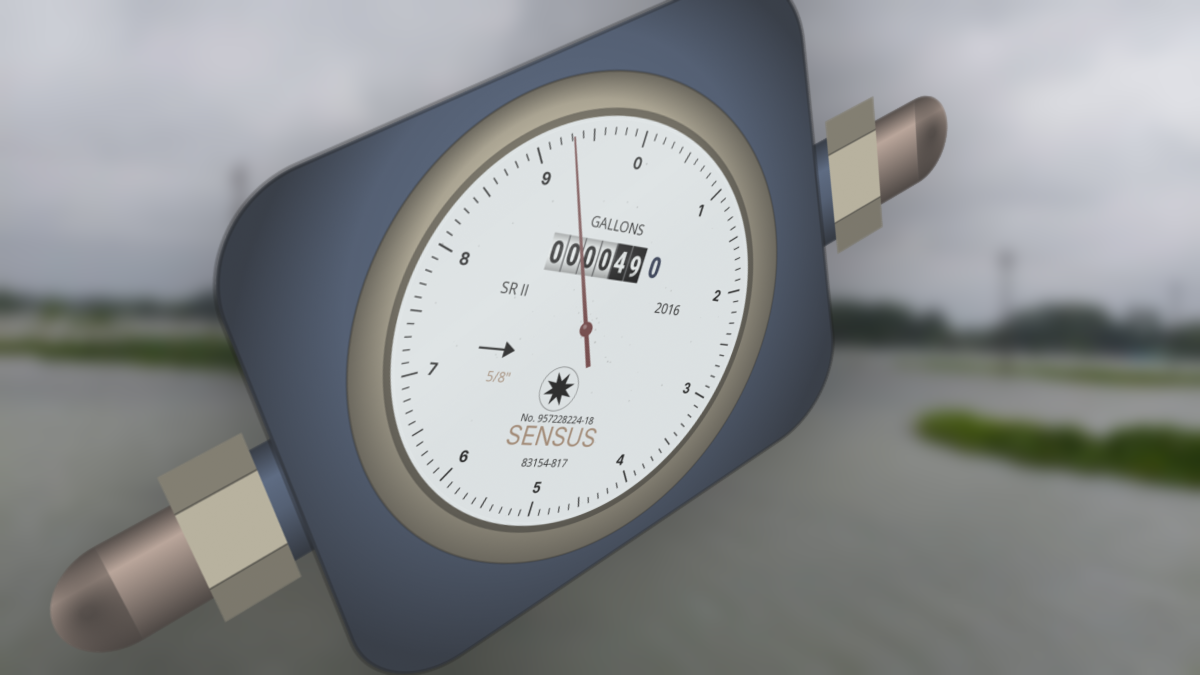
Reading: 489.3 gal
